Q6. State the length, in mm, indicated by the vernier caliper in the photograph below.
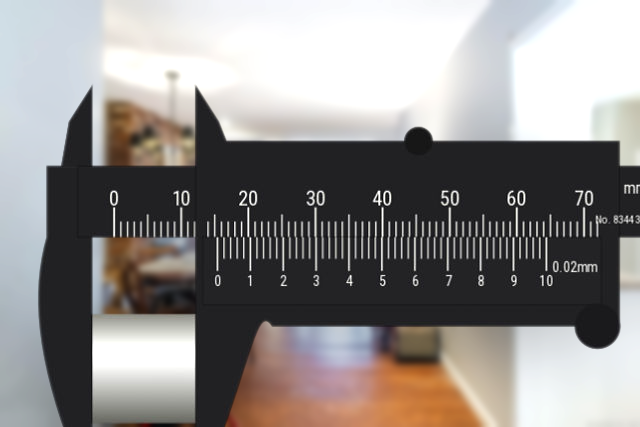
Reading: 15.4 mm
